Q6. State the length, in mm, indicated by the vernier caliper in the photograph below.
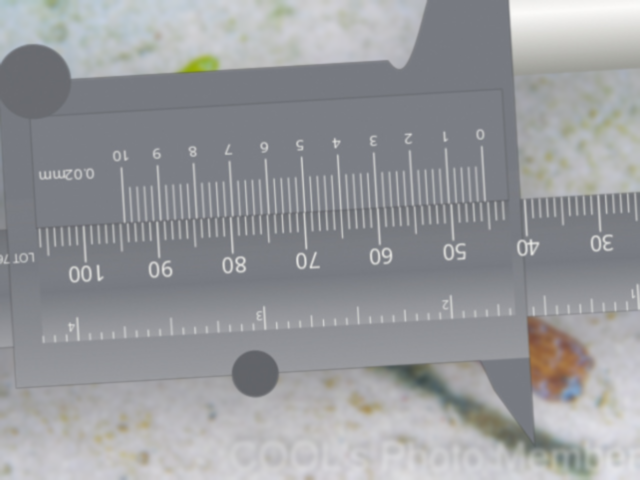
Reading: 45.4 mm
